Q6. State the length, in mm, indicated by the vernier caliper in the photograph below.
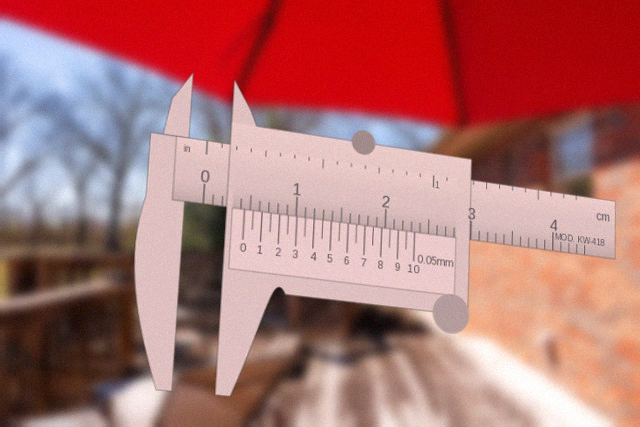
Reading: 4.4 mm
